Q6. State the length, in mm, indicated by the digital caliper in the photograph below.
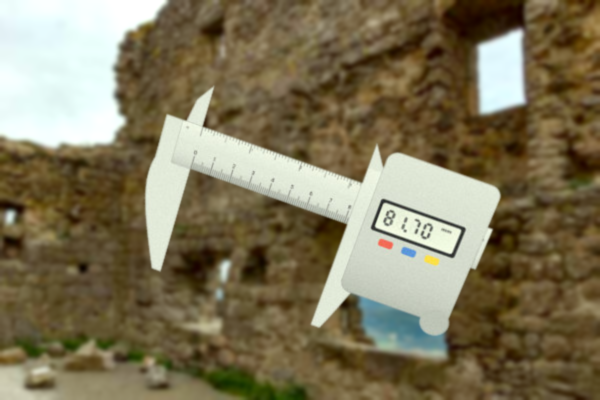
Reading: 81.70 mm
